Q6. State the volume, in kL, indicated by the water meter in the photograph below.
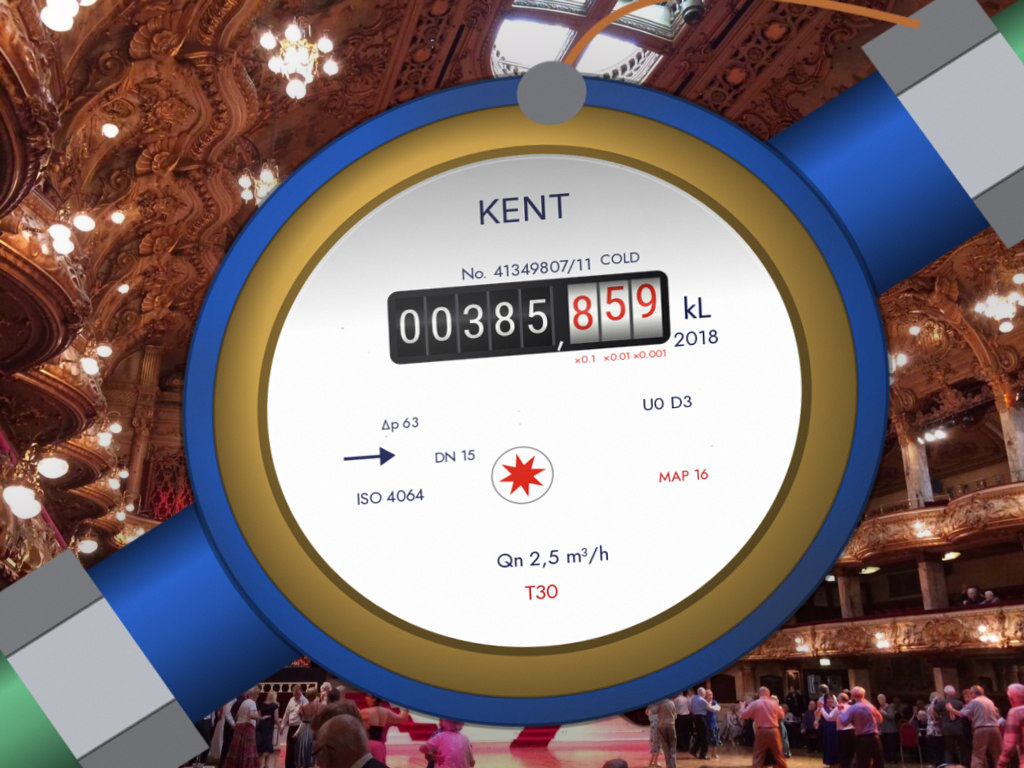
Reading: 385.859 kL
